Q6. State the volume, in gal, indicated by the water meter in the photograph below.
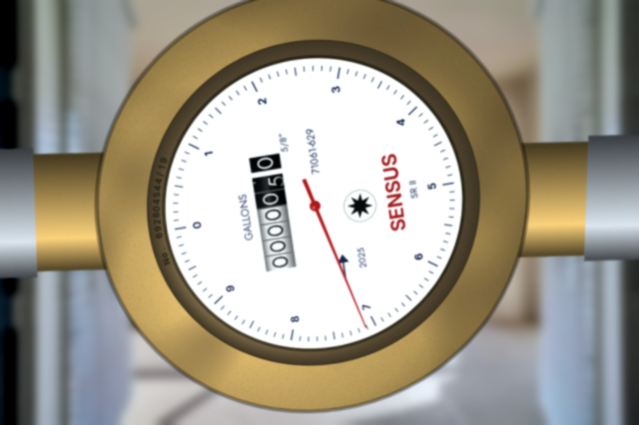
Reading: 47.1 gal
